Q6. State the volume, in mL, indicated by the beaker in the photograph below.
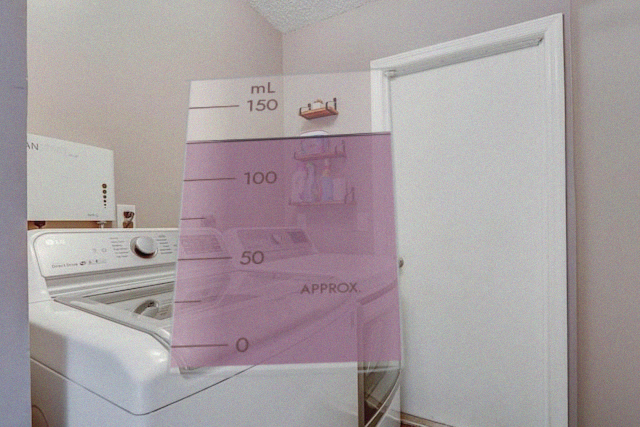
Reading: 125 mL
